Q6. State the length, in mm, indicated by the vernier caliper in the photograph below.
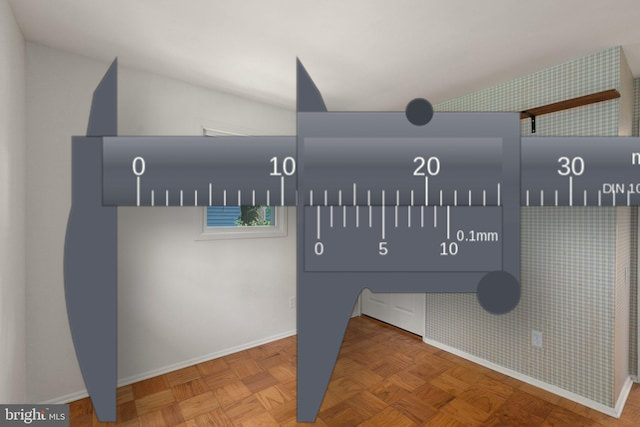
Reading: 12.5 mm
